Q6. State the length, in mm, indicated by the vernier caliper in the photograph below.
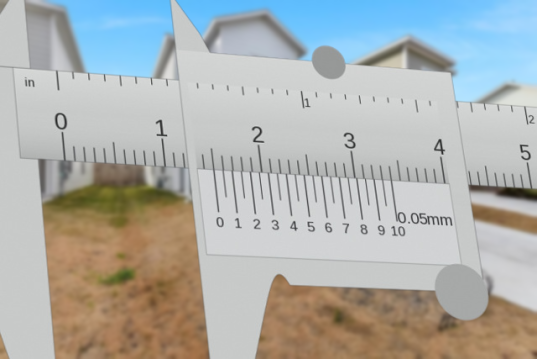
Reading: 15.0 mm
